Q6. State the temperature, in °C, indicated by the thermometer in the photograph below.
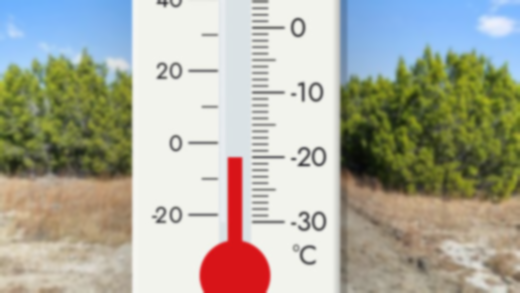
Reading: -20 °C
